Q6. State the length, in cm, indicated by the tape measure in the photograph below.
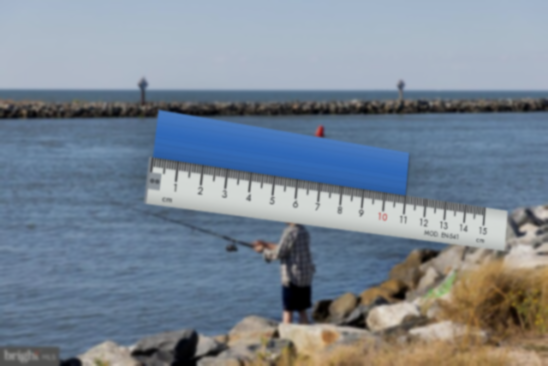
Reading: 11 cm
